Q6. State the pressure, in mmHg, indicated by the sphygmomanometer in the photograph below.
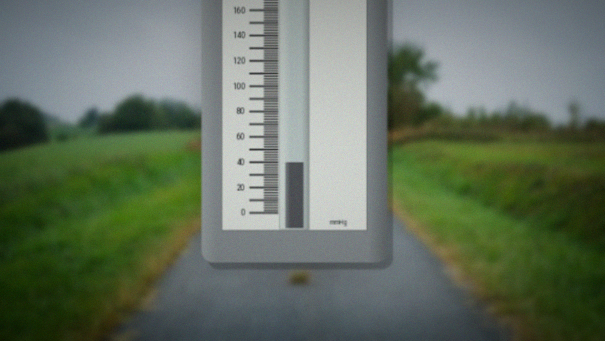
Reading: 40 mmHg
